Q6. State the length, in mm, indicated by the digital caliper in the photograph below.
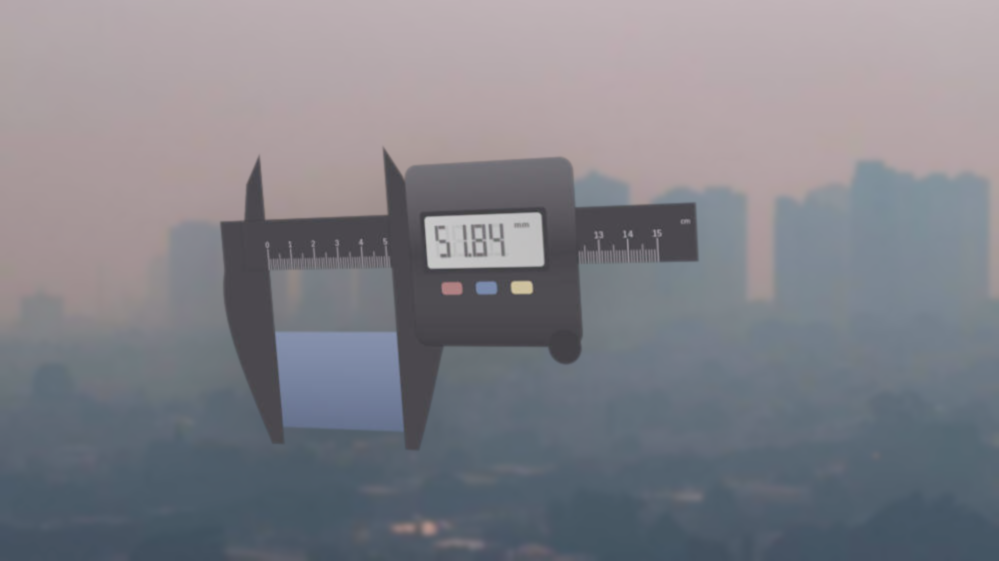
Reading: 51.84 mm
